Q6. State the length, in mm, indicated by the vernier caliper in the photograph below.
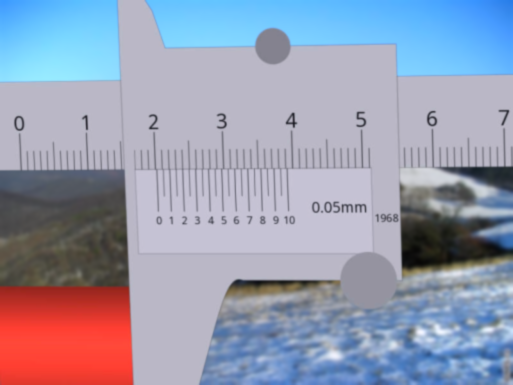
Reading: 20.2 mm
